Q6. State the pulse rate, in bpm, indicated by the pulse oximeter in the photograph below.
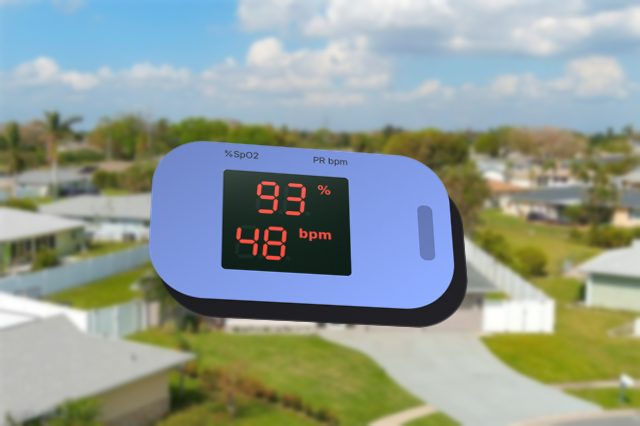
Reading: 48 bpm
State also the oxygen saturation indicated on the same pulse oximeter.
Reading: 93 %
